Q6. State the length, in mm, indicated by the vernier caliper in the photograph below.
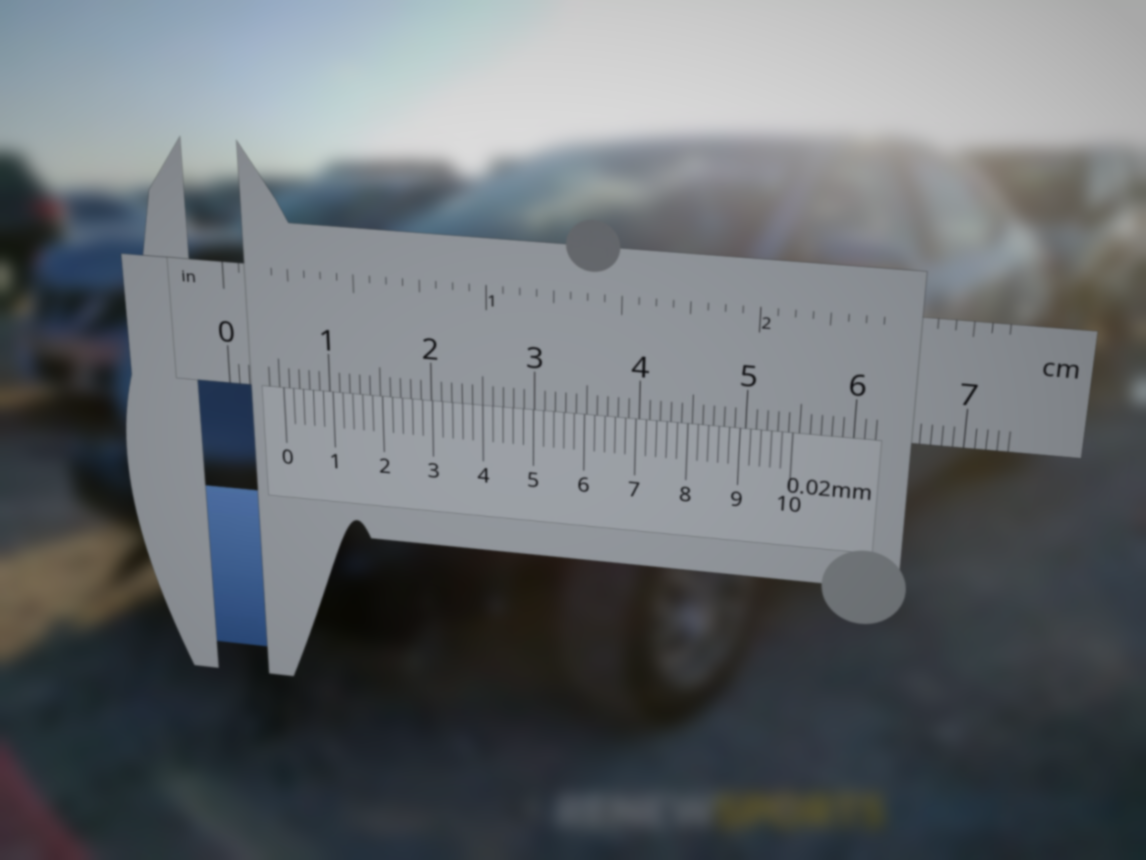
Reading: 5.4 mm
